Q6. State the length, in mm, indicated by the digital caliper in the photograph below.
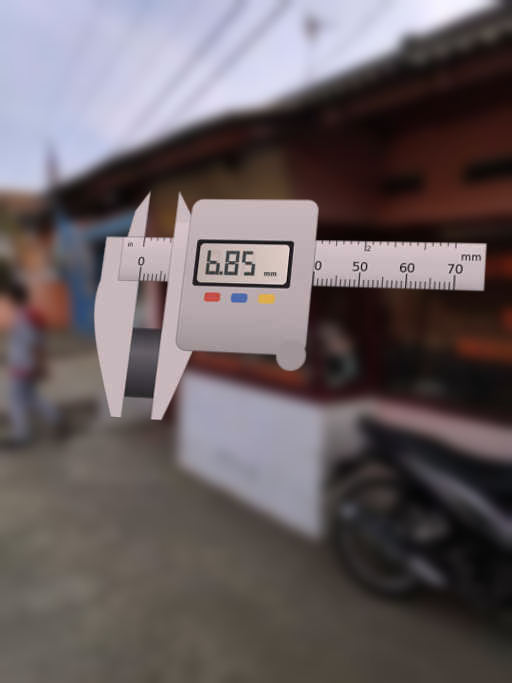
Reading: 6.85 mm
